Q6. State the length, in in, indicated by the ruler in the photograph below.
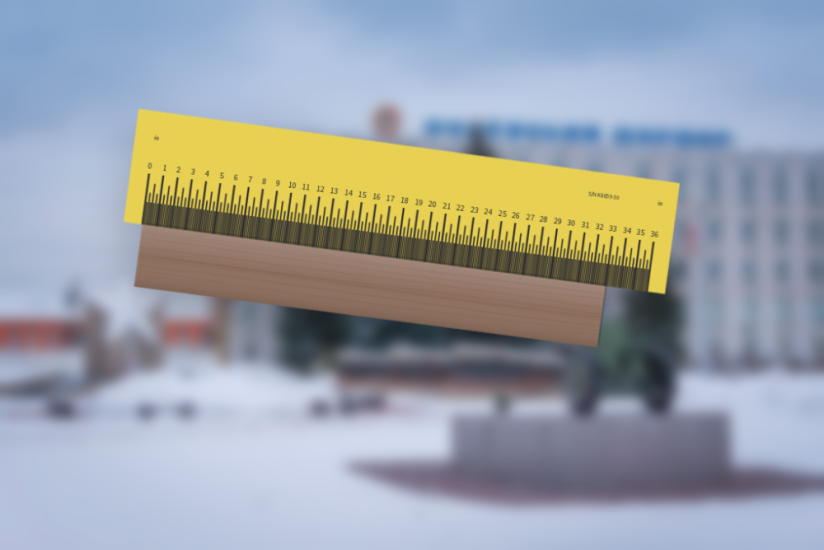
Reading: 33 in
